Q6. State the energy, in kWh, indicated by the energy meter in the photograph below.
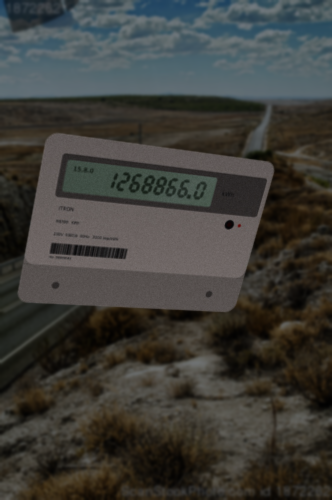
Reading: 1268866.0 kWh
